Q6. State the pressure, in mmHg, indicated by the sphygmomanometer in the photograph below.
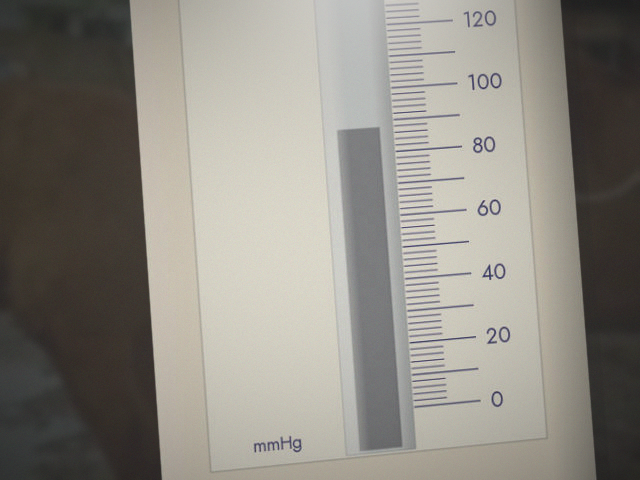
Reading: 88 mmHg
